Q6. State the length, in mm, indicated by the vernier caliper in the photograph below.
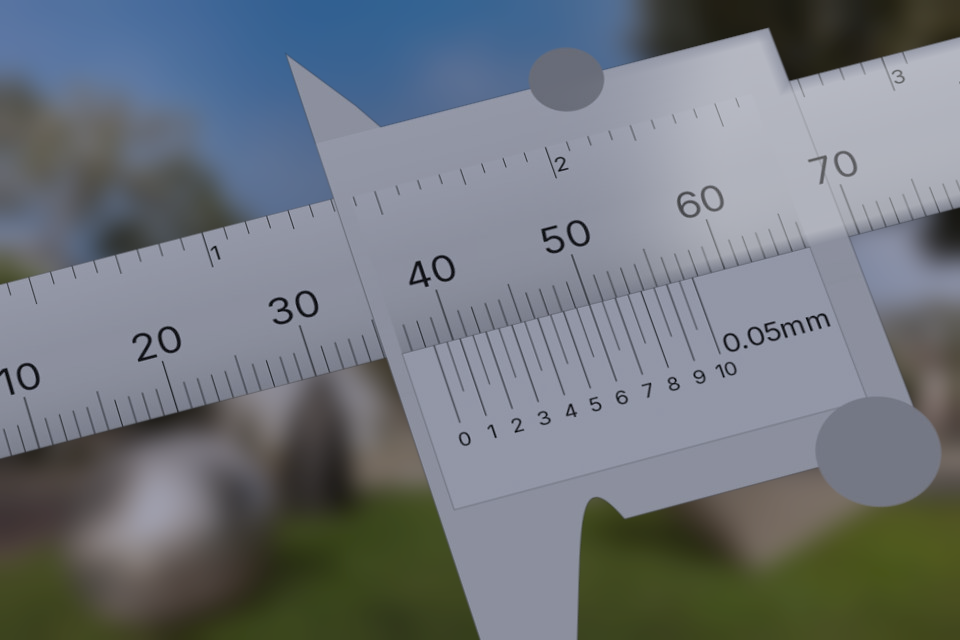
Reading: 38.6 mm
